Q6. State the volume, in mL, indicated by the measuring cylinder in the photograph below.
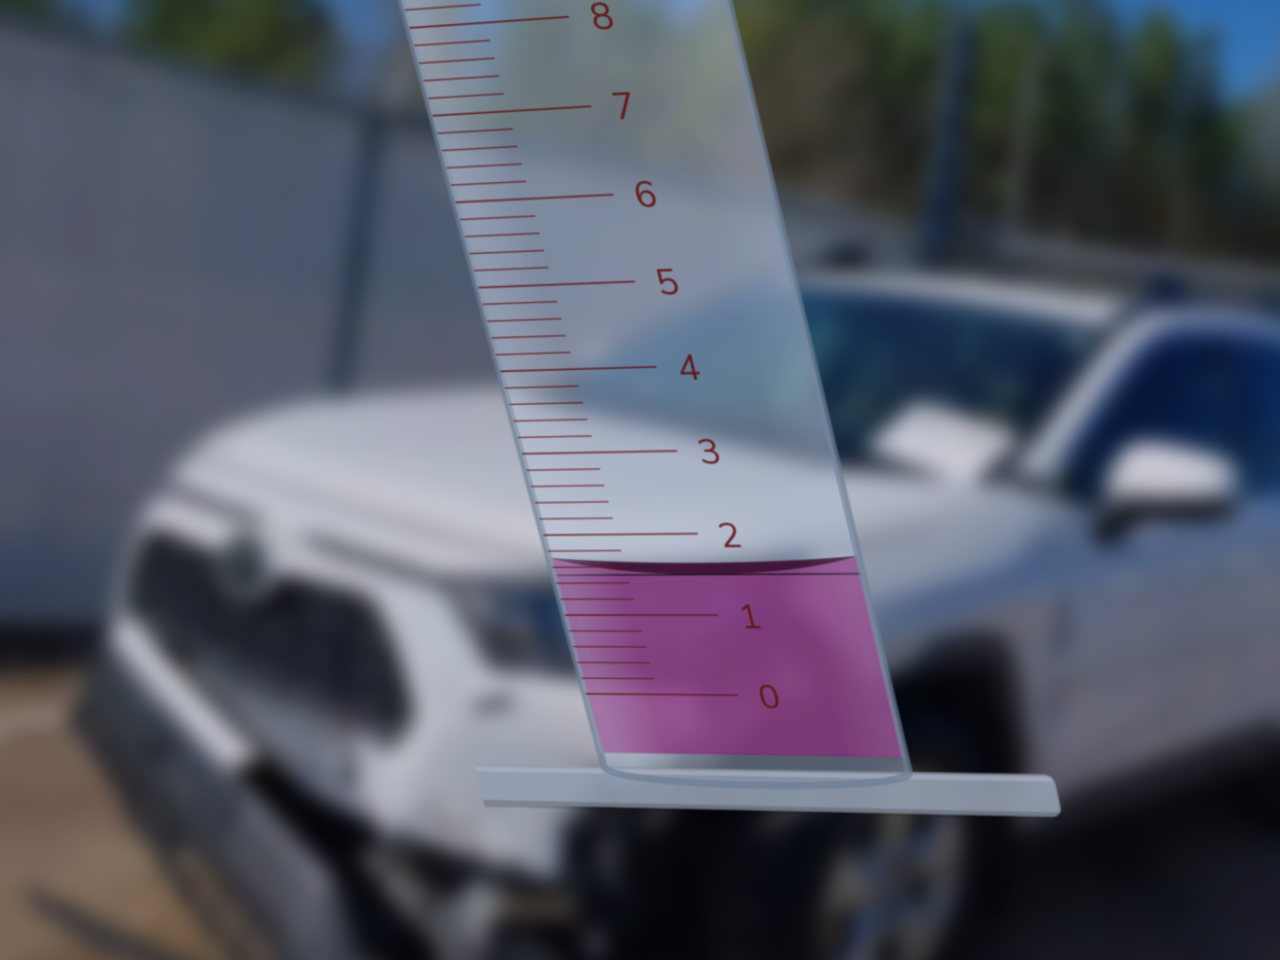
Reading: 1.5 mL
